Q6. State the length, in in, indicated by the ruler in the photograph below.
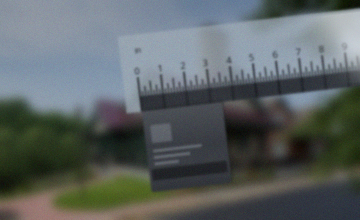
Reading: 3.5 in
